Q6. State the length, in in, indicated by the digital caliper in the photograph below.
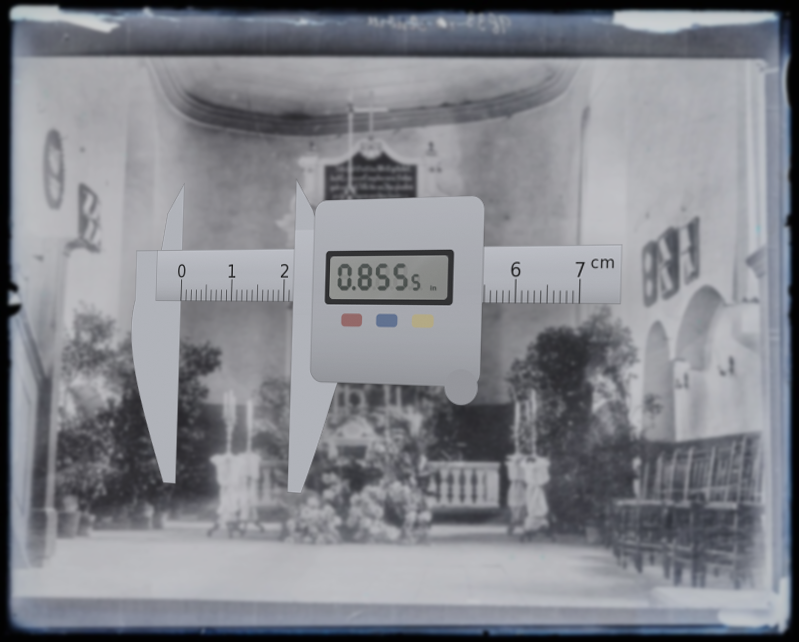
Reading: 0.8555 in
